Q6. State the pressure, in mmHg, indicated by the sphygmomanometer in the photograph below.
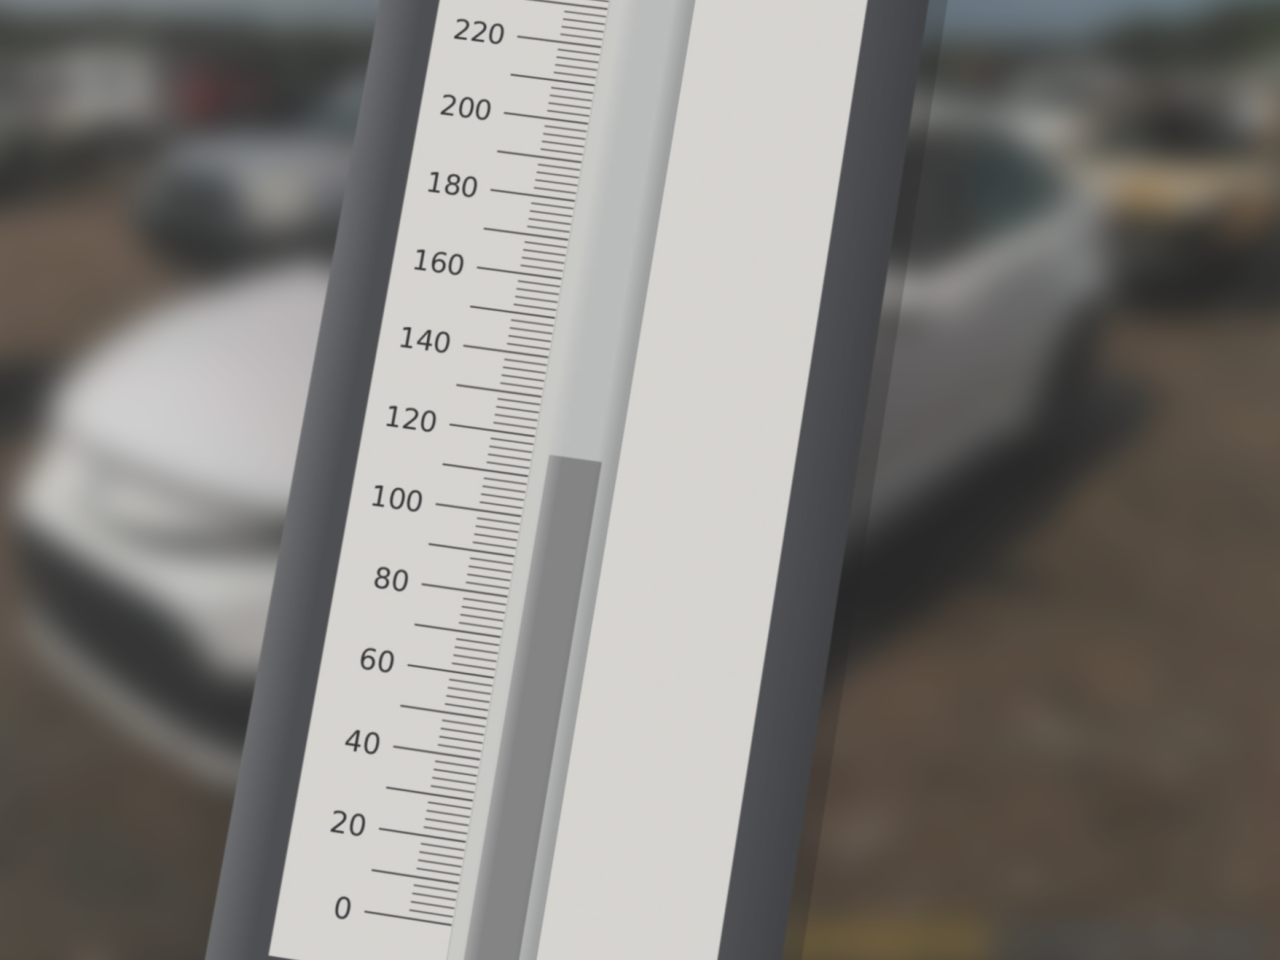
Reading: 116 mmHg
